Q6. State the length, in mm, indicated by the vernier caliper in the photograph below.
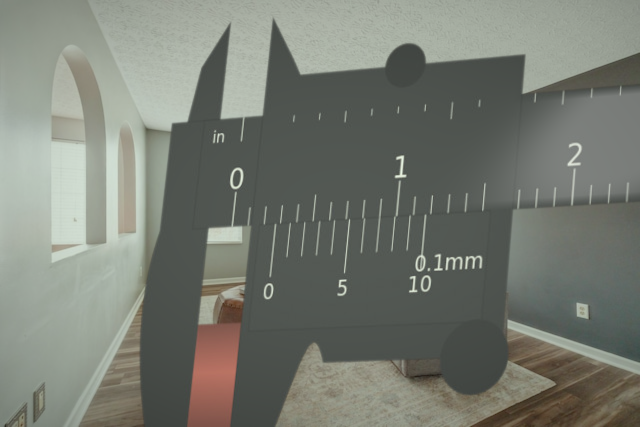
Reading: 2.7 mm
